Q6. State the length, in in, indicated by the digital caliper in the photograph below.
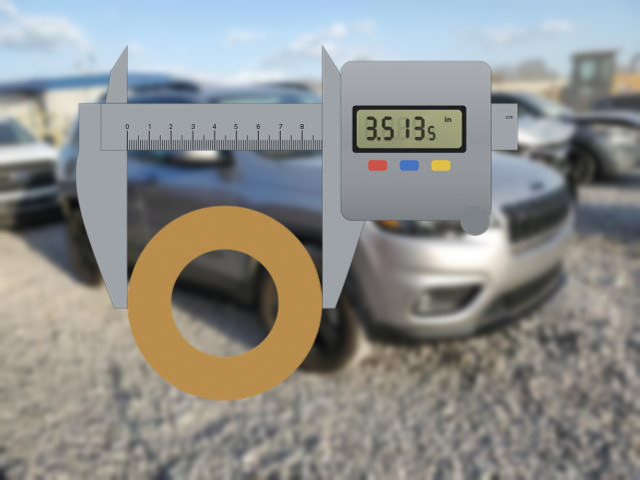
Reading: 3.5135 in
